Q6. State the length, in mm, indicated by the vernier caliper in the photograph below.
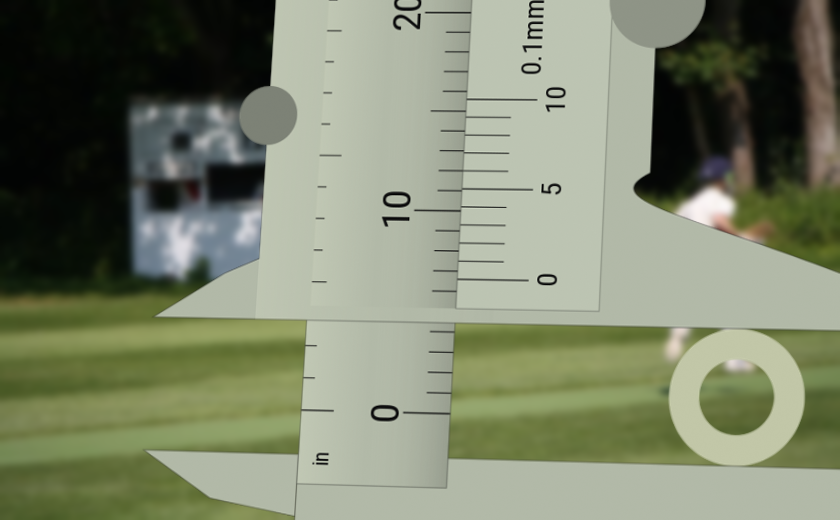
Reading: 6.6 mm
